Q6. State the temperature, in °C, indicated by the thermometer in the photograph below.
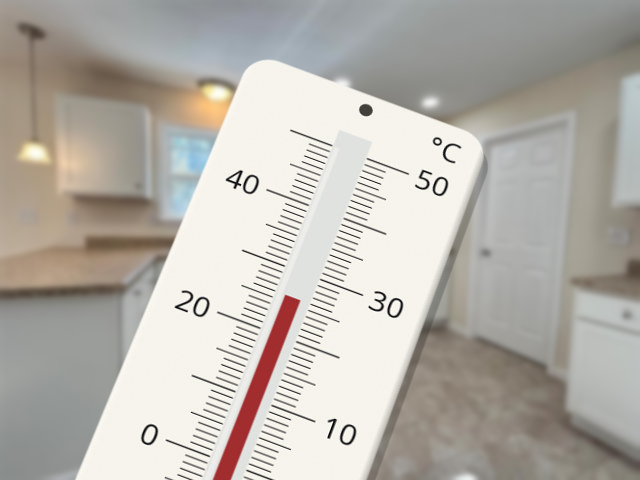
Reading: 26 °C
